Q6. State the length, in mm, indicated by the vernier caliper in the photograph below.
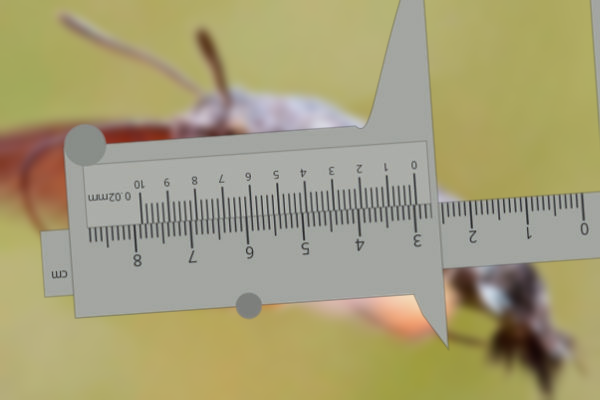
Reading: 29.6 mm
